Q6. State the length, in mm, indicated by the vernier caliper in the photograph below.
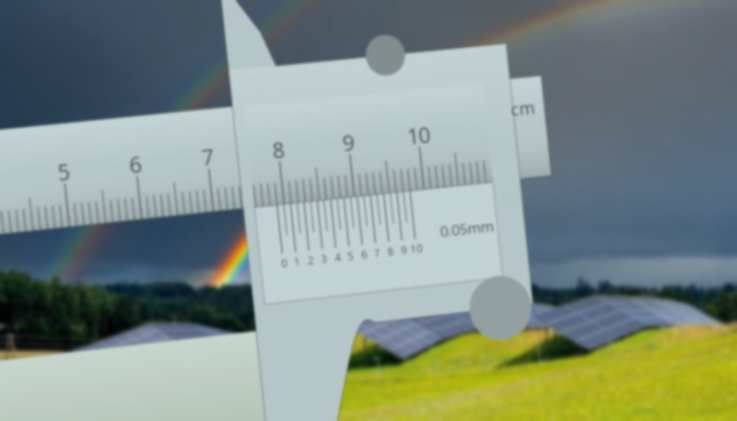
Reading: 79.0 mm
